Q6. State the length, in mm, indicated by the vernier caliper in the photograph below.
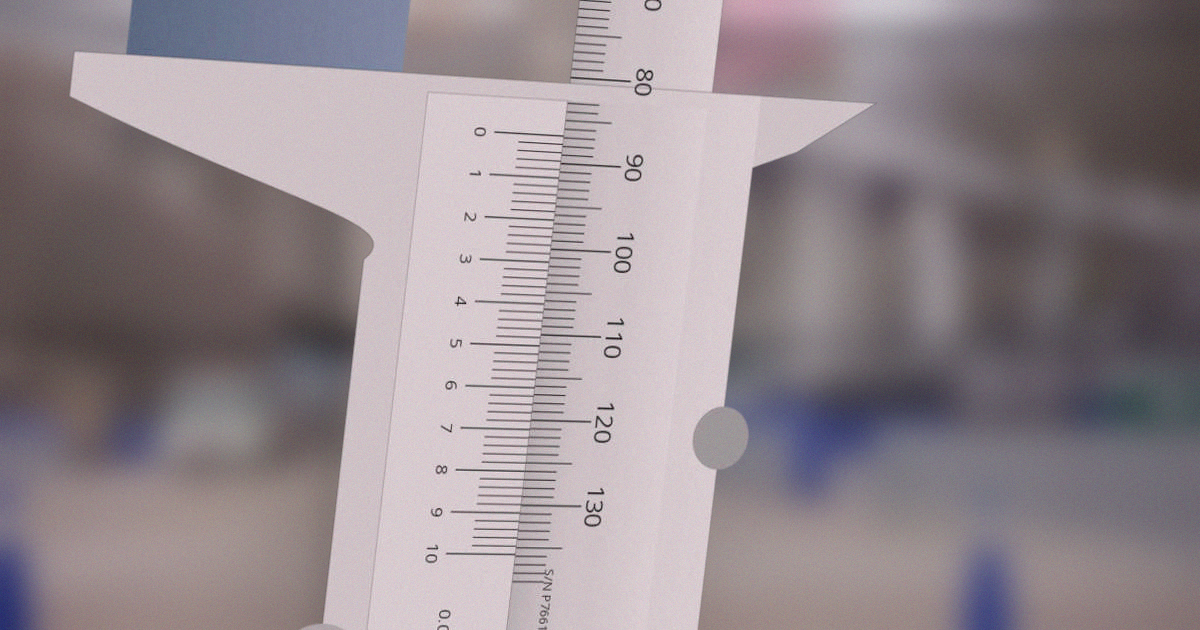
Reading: 86.8 mm
